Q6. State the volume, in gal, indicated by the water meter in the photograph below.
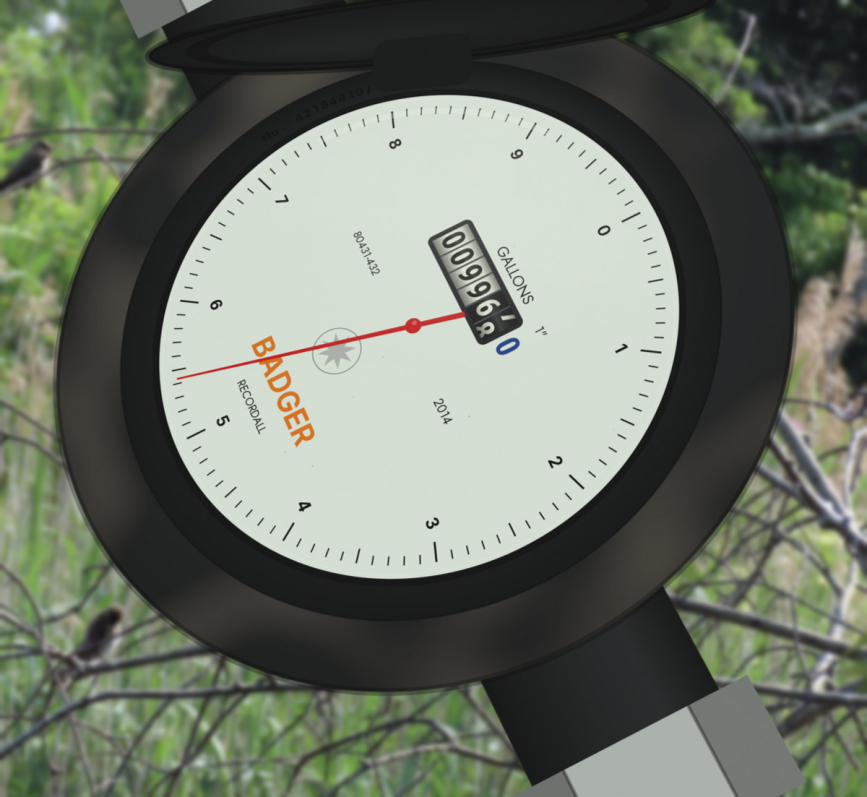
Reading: 99675.4 gal
